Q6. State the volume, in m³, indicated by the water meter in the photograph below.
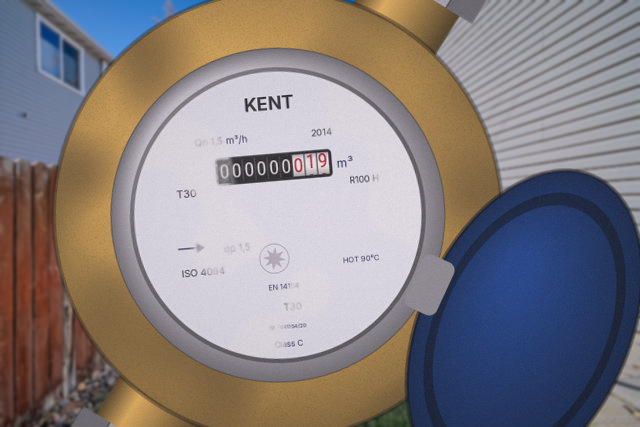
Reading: 0.019 m³
